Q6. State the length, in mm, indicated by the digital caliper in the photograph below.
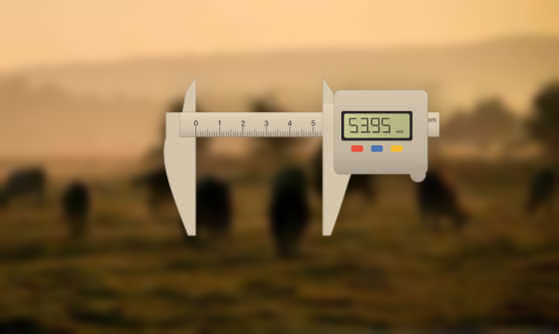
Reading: 53.95 mm
